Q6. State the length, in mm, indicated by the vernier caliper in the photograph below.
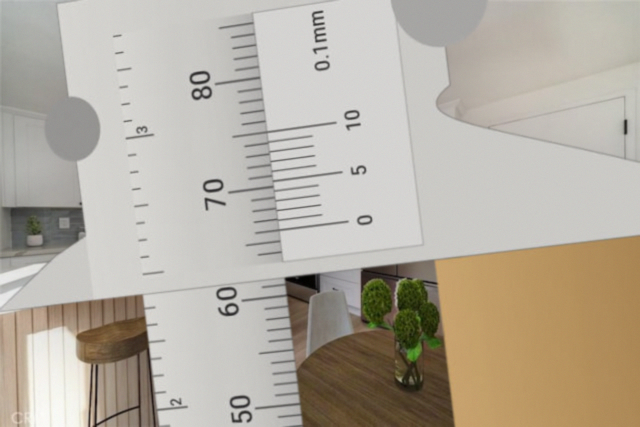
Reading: 66.0 mm
